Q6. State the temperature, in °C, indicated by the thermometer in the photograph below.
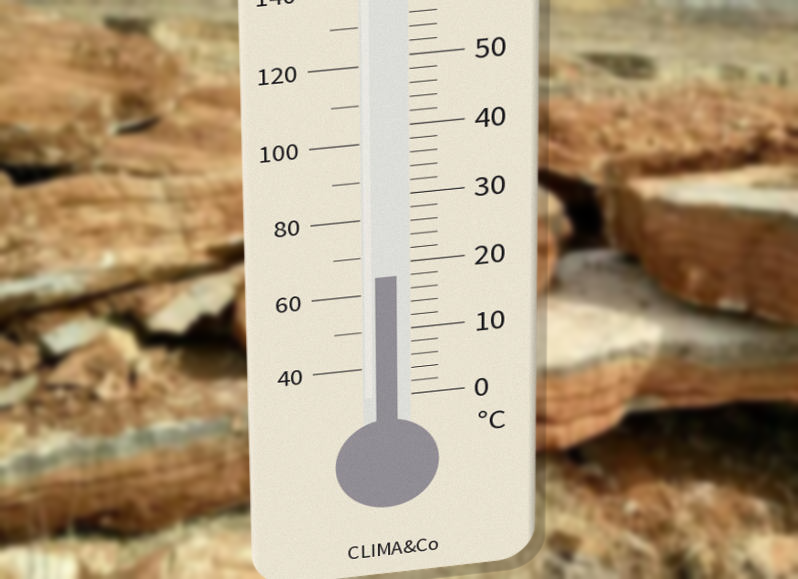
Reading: 18 °C
